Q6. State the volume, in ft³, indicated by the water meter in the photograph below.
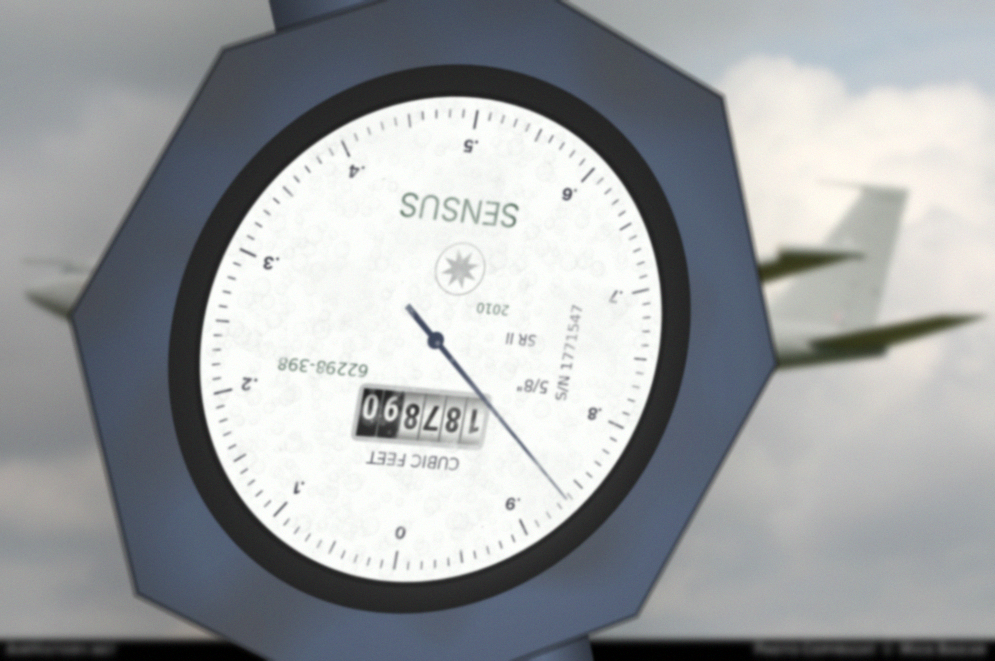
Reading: 187889.86 ft³
